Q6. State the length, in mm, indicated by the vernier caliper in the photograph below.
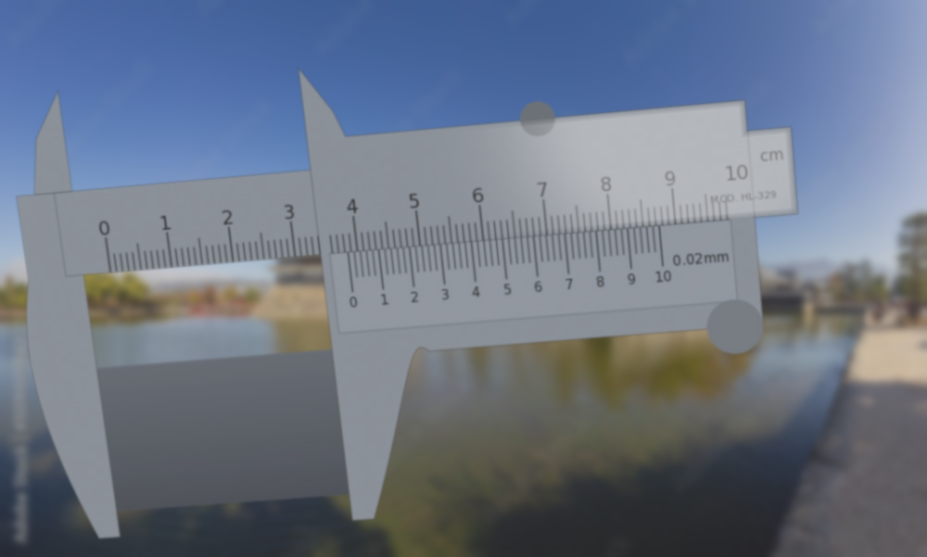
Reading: 38.5 mm
